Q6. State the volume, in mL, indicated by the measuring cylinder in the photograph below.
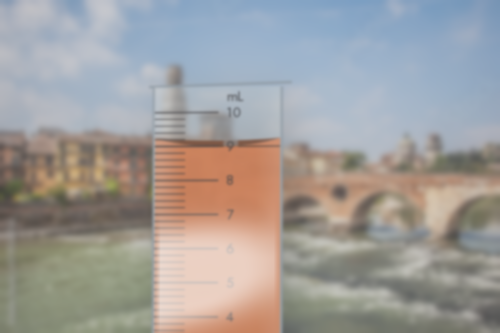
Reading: 9 mL
